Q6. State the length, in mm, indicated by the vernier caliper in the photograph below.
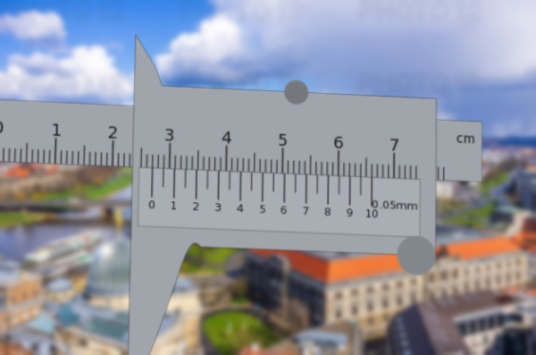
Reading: 27.0 mm
